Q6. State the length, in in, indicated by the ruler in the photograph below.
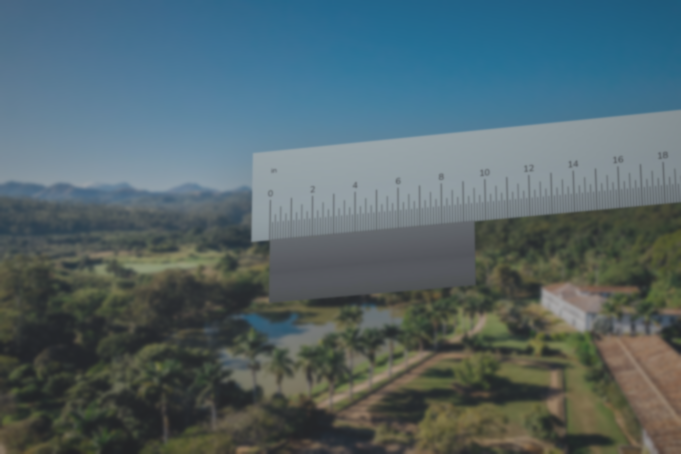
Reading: 9.5 in
